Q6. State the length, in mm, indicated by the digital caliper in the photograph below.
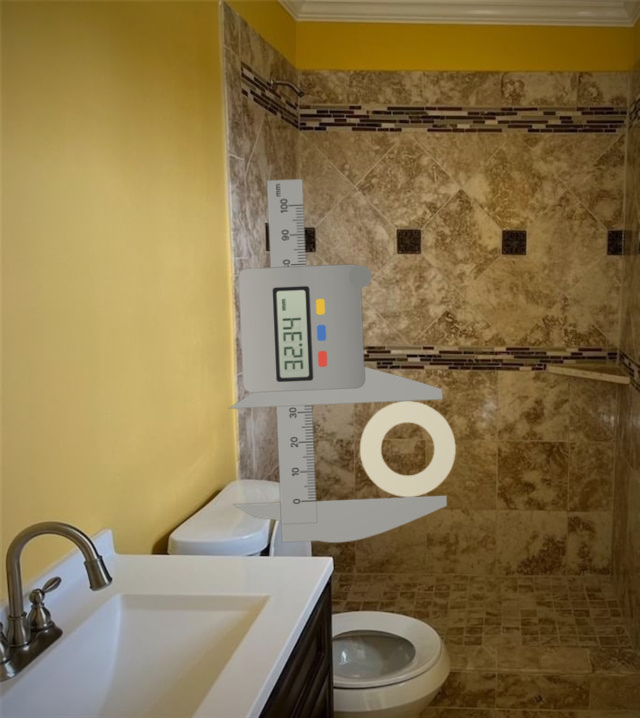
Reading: 32.34 mm
